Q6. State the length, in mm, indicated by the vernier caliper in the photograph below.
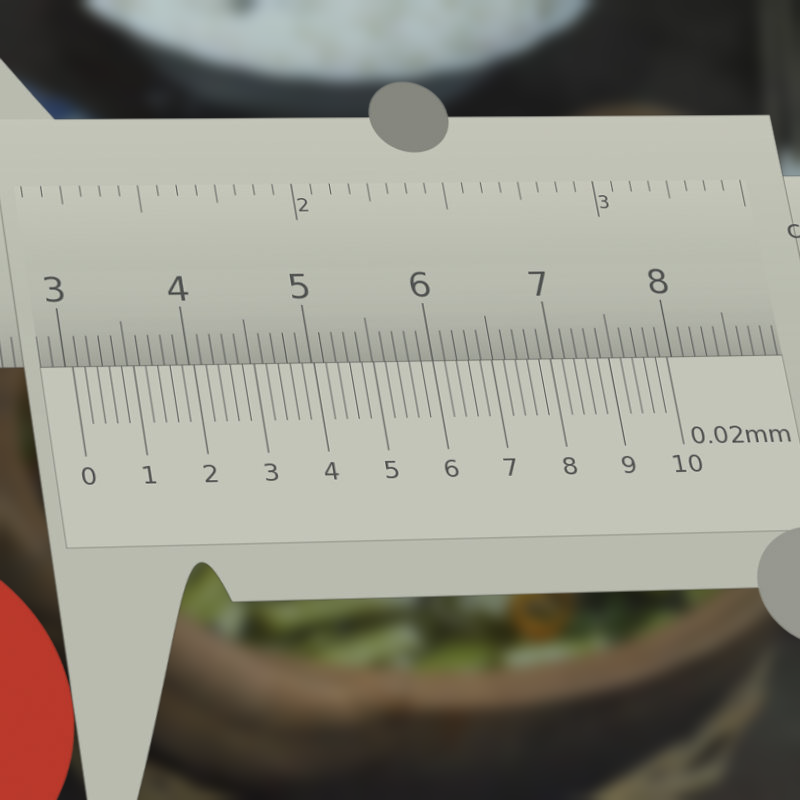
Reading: 30.6 mm
